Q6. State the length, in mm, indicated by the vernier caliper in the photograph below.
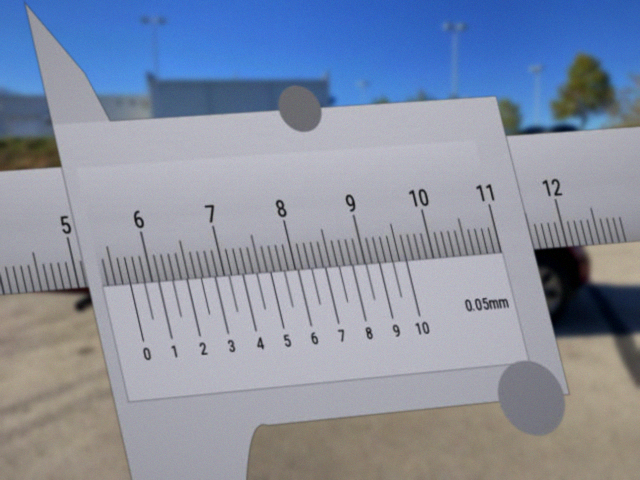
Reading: 57.0 mm
